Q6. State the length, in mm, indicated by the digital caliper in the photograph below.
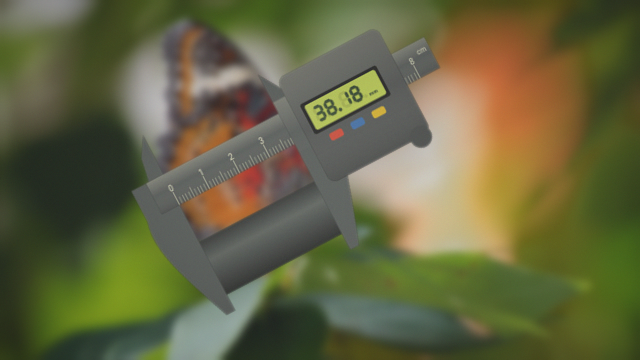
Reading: 38.18 mm
